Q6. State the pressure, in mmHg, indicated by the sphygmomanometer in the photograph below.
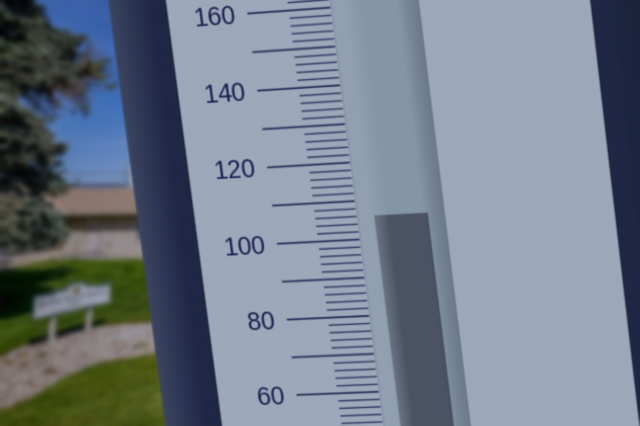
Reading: 106 mmHg
